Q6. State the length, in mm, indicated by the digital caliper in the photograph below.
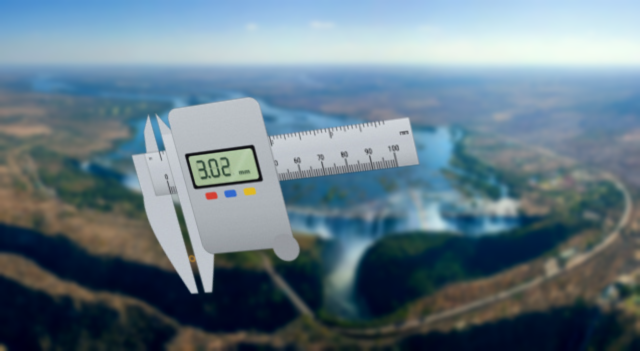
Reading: 3.02 mm
